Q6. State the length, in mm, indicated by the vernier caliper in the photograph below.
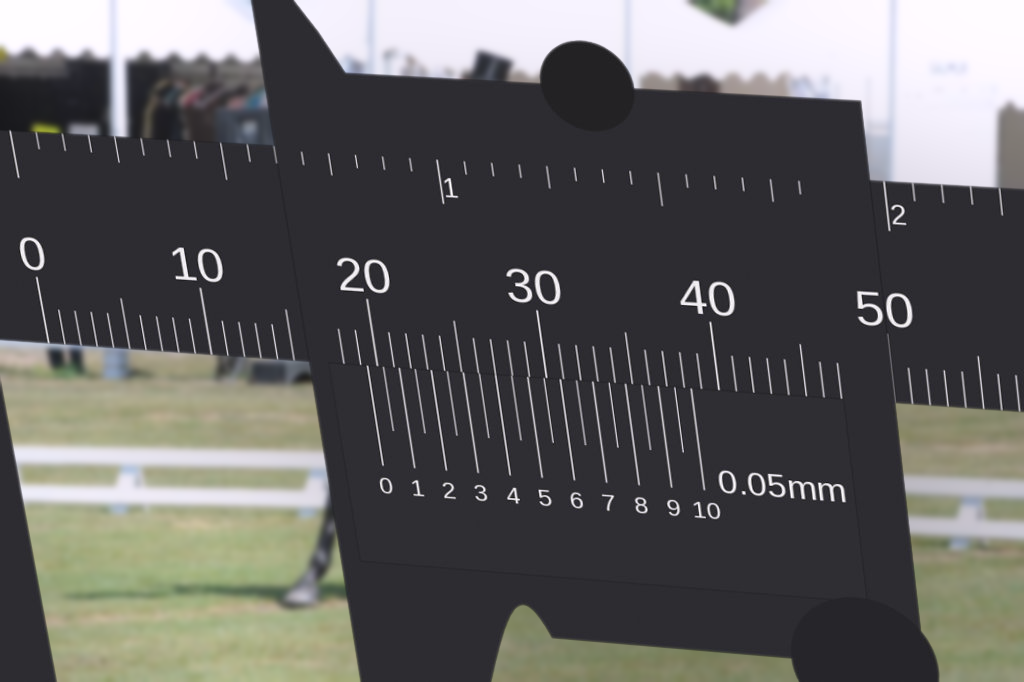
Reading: 19.4 mm
